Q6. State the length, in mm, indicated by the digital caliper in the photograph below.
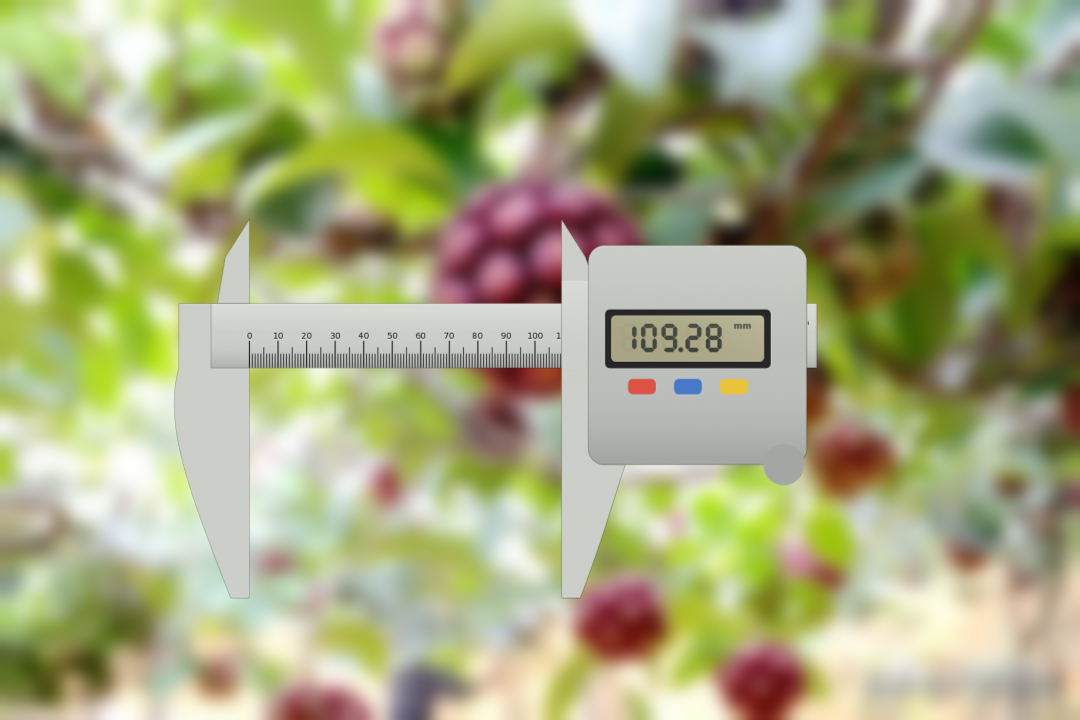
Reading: 109.28 mm
